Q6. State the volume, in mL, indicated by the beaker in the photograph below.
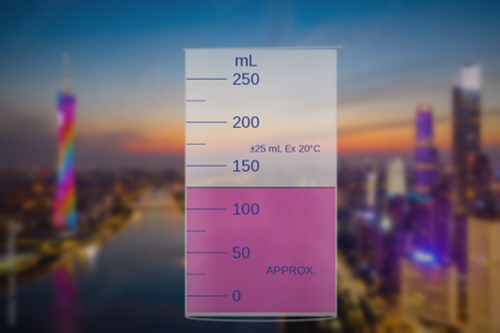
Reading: 125 mL
